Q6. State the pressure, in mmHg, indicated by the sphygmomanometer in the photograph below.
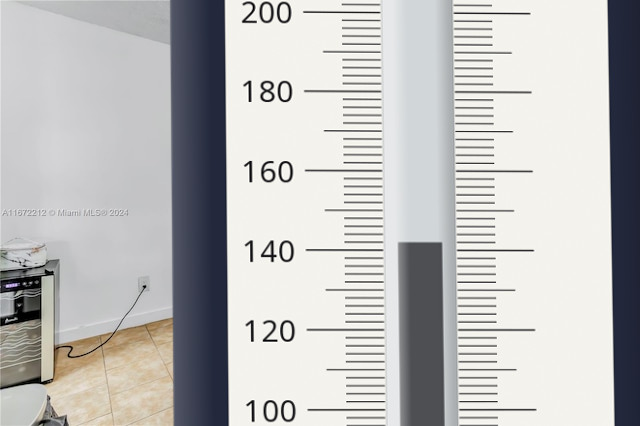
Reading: 142 mmHg
